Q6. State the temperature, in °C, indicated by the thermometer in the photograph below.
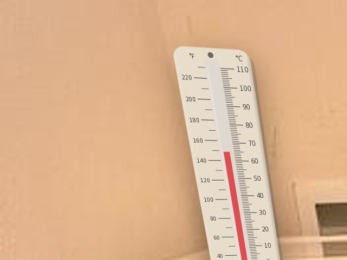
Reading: 65 °C
